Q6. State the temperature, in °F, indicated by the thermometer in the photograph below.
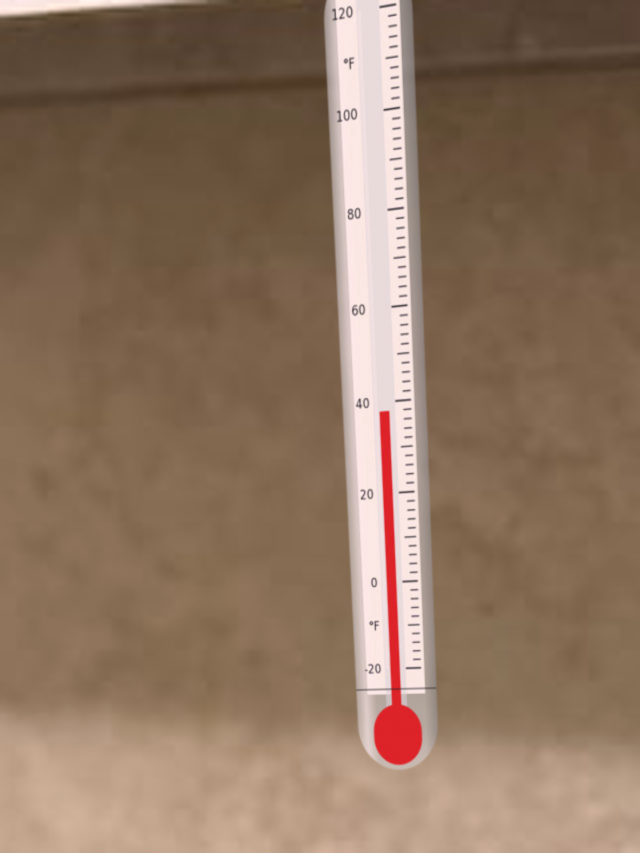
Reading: 38 °F
